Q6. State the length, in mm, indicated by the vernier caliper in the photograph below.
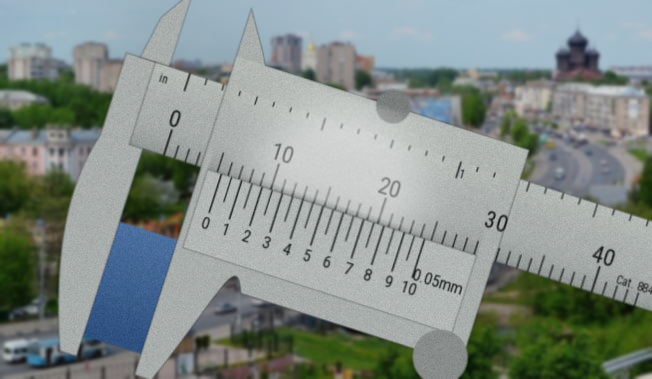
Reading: 5.4 mm
